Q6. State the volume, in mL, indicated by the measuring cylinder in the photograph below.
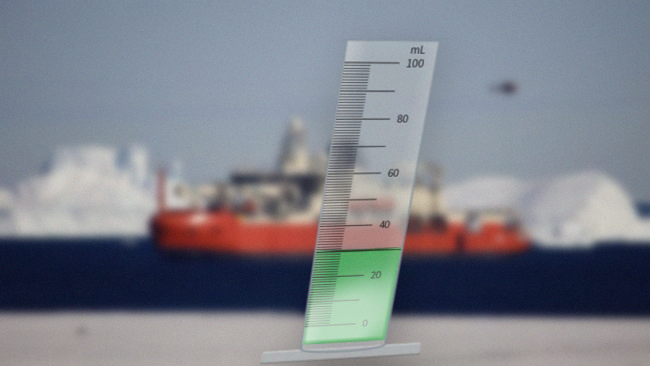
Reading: 30 mL
